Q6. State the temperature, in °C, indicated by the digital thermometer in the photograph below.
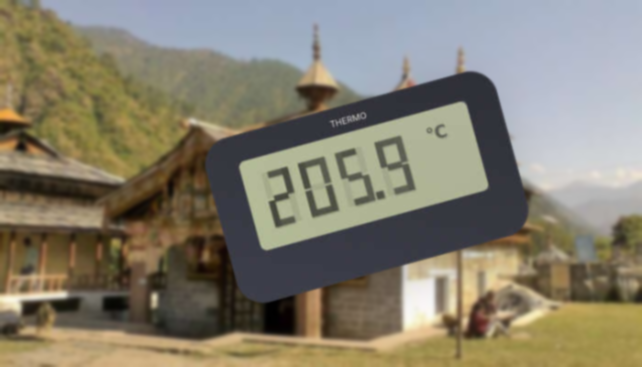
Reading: 205.9 °C
